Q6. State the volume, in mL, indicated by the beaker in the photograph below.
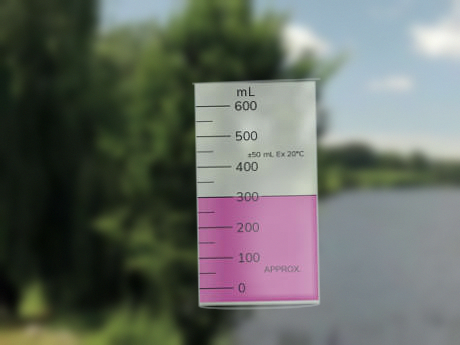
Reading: 300 mL
